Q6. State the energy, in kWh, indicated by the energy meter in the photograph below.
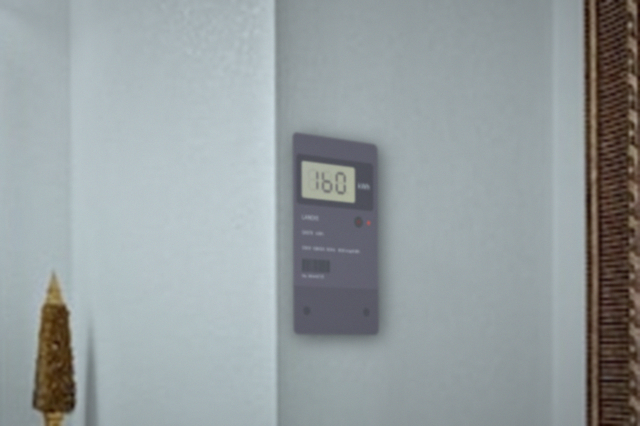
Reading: 160 kWh
